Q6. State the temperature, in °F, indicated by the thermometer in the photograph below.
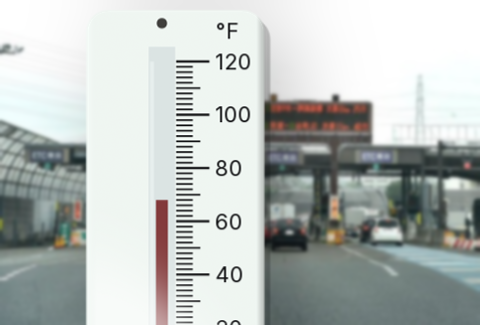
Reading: 68 °F
